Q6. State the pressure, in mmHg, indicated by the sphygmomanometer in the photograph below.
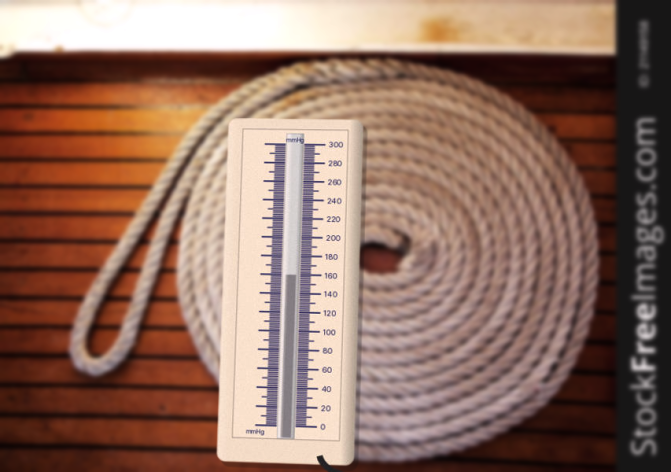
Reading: 160 mmHg
